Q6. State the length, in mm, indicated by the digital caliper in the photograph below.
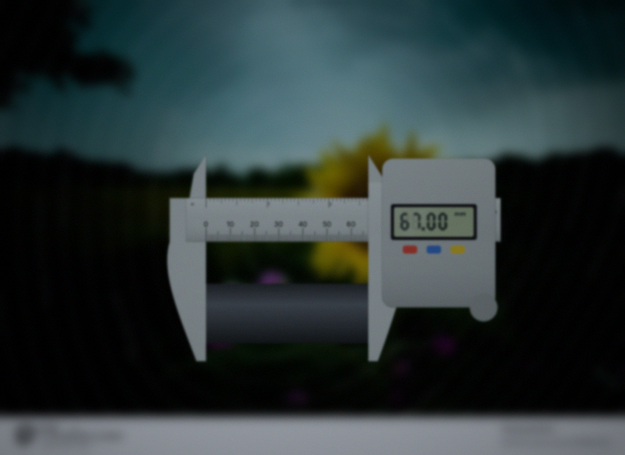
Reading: 67.00 mm
